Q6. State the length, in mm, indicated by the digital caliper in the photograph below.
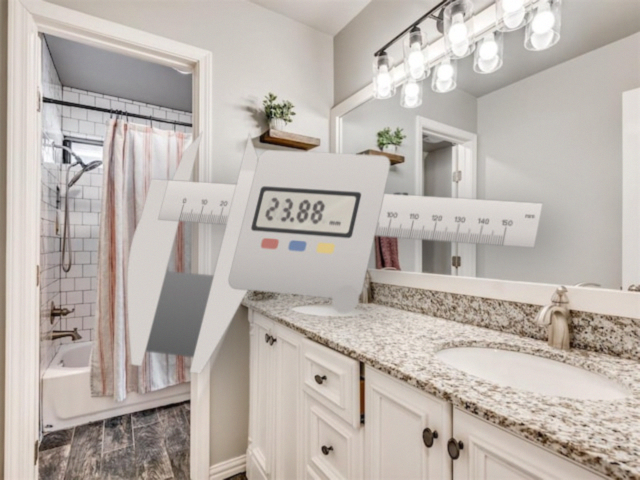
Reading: 23.88 mm
